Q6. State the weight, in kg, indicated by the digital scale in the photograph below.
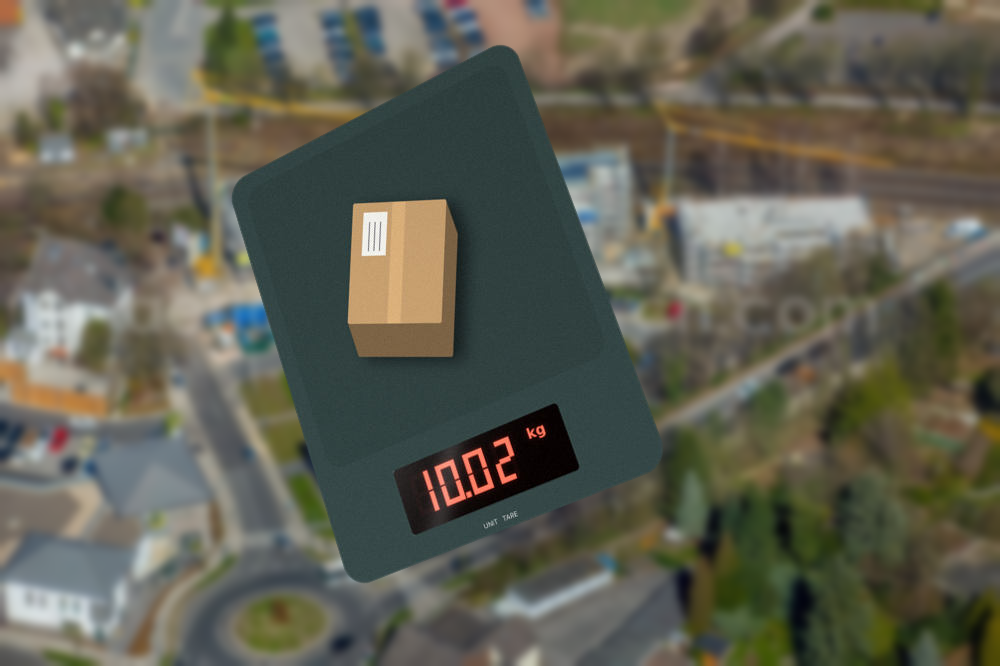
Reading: 10.02 kg
